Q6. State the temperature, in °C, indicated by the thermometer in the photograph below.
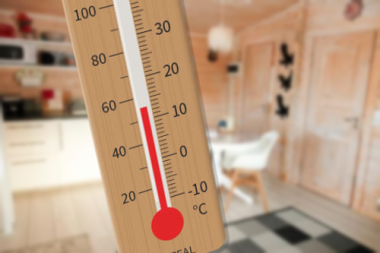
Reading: 13 °C
